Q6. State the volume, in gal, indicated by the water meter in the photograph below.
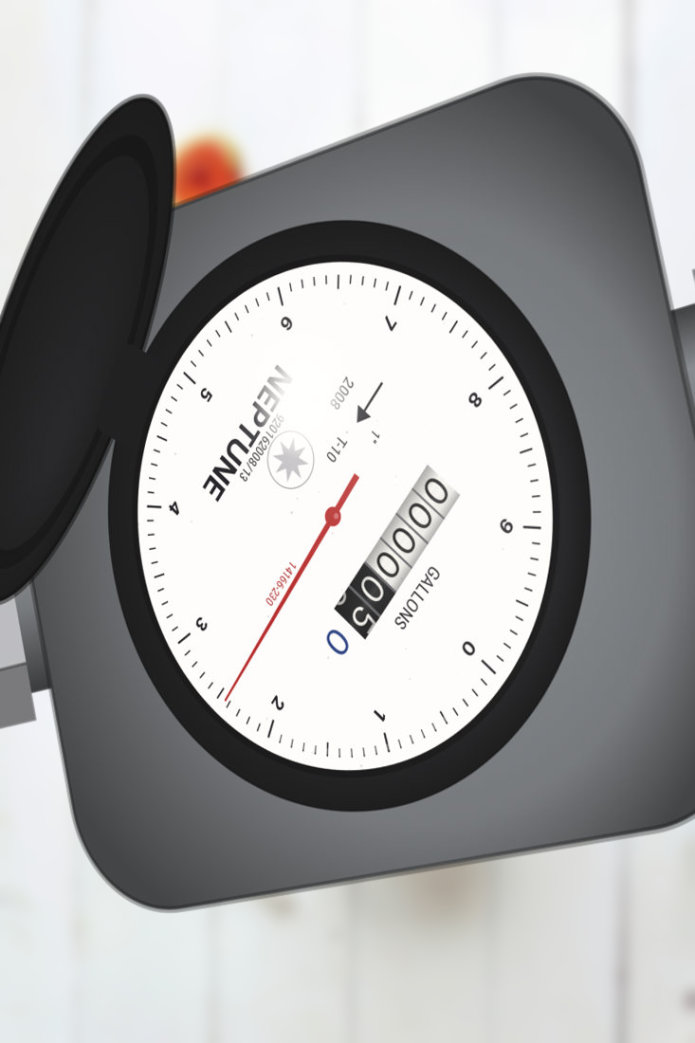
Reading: 52.4 gal
